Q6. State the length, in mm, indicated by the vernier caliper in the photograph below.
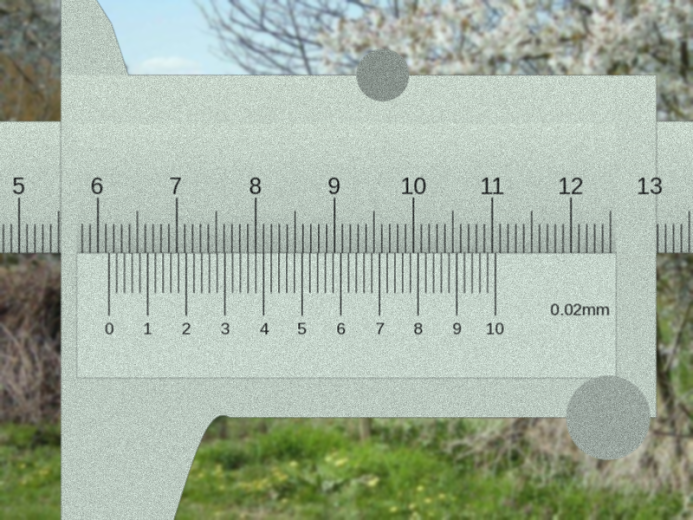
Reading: 61.4 mm
